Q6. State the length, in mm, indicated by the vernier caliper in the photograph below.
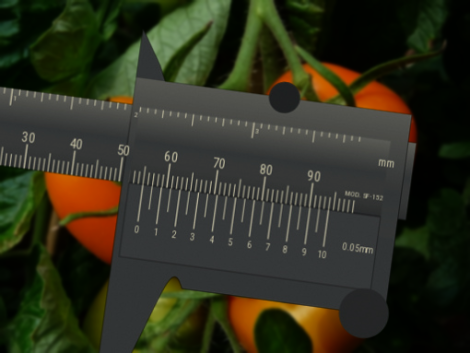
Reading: 55.0 mm
